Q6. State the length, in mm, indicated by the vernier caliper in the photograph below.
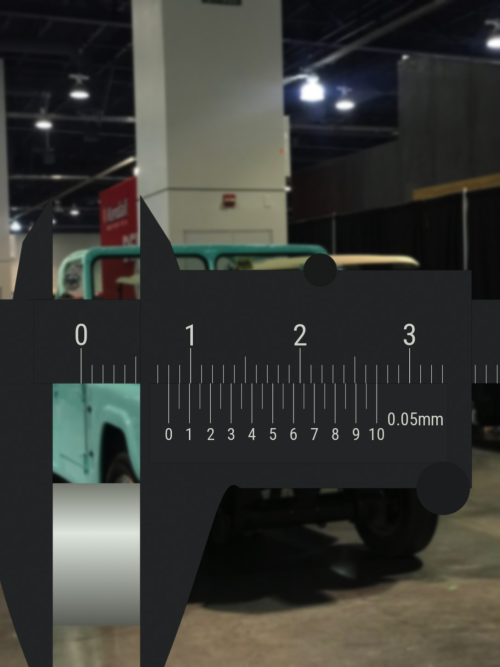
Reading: 8.0 mm
